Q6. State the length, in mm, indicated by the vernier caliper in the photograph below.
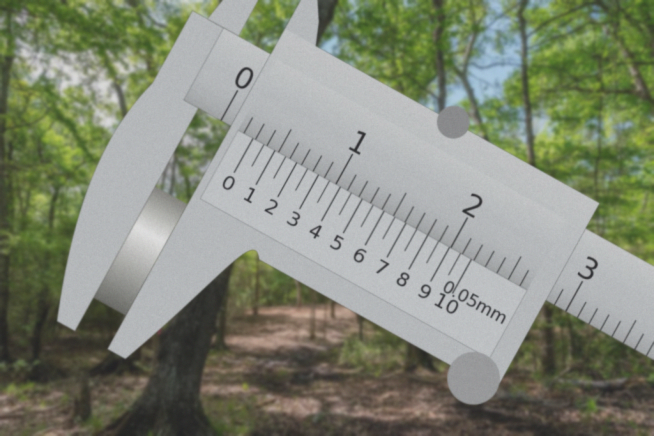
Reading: 2.8 mm
